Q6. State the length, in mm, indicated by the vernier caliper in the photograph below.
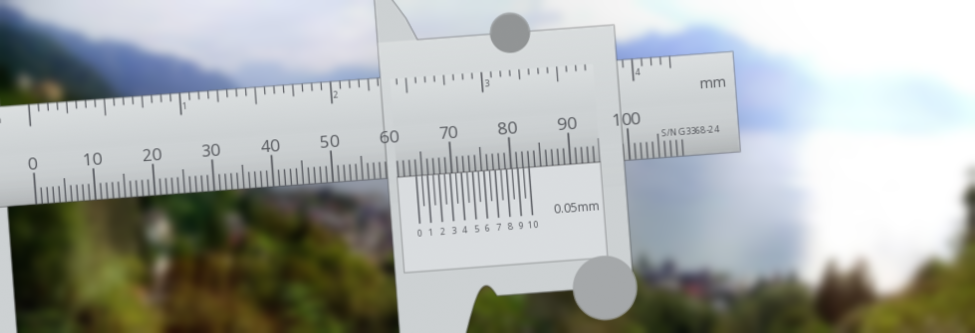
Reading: 64.0 mm
